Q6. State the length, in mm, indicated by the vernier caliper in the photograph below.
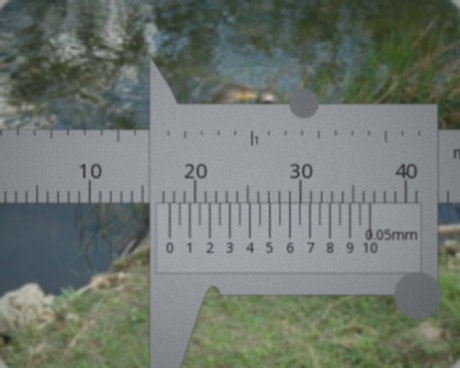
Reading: 17.6 mm
